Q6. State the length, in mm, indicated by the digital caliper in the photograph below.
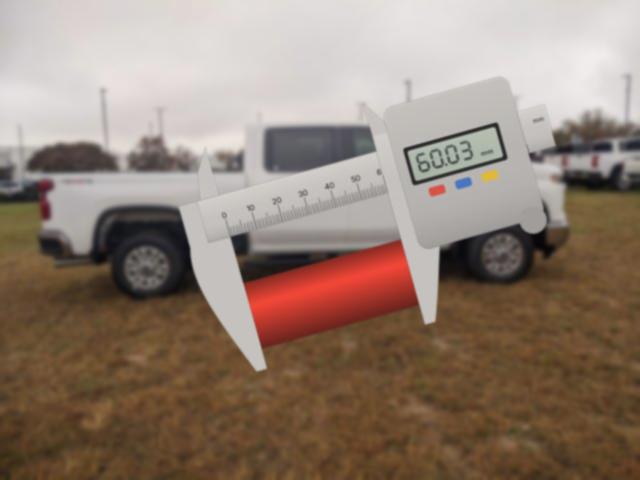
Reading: 60.03 mm
